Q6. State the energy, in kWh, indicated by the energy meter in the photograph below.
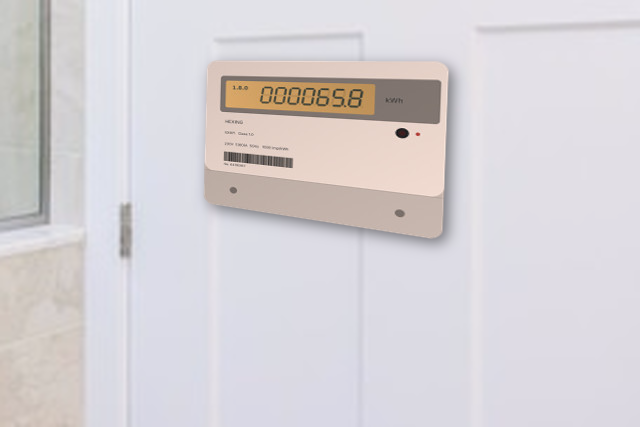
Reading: 65.8 kWh
